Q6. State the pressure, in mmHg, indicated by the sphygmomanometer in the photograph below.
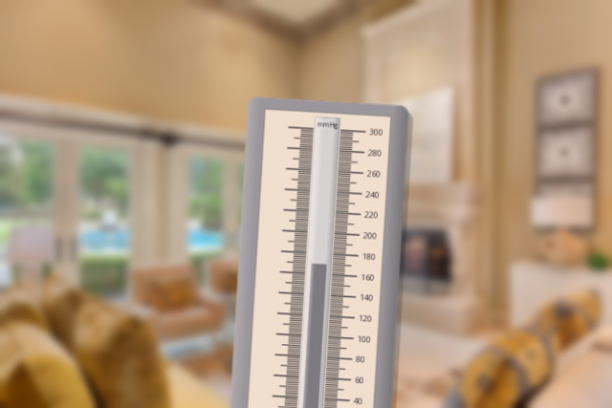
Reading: 170 mmHg
